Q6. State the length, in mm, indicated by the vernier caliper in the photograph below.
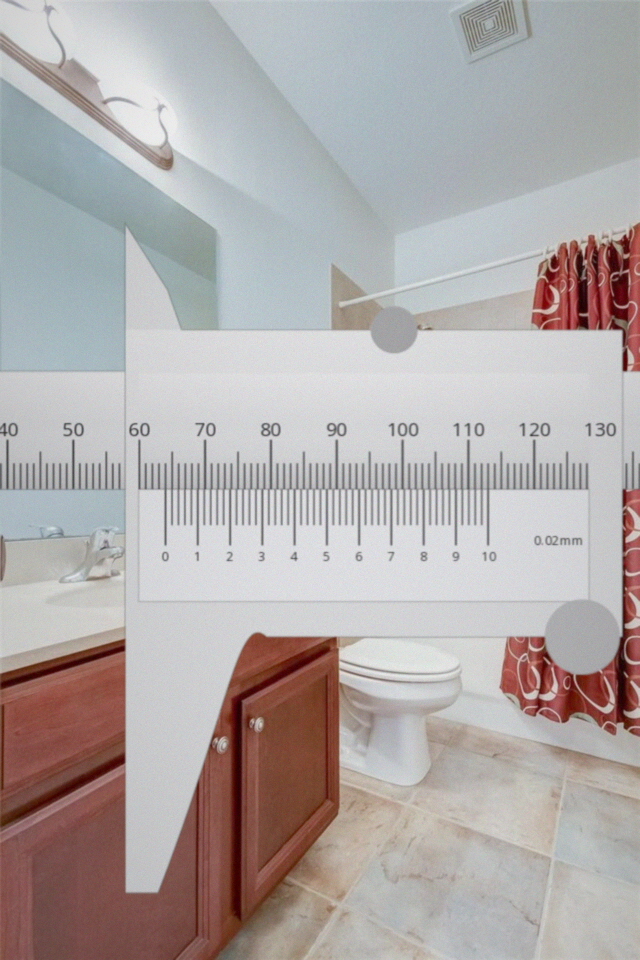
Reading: 64.0 mm
